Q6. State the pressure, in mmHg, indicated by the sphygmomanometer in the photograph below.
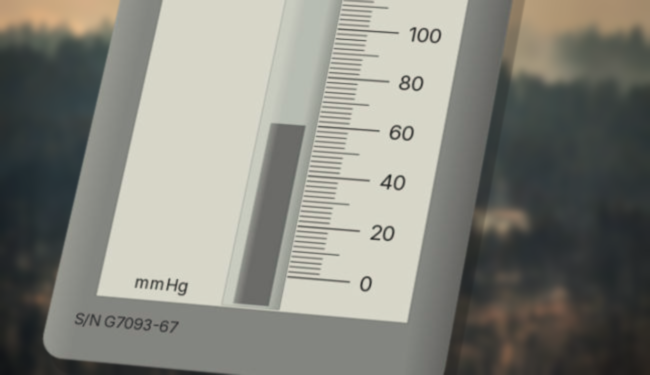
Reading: 60 mmHg
